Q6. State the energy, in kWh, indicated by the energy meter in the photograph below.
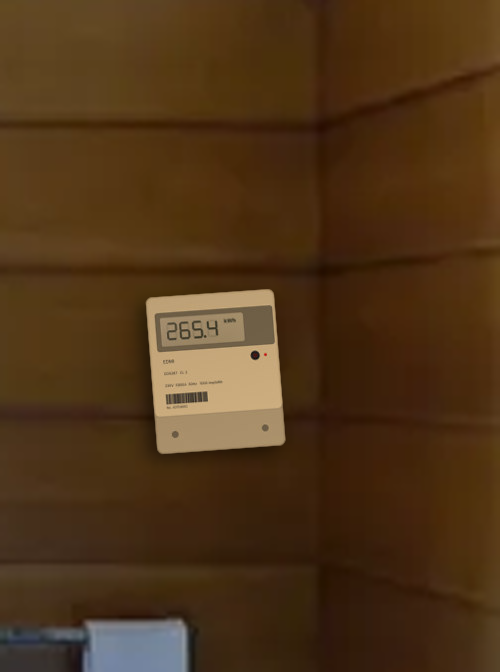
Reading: 265.4 kWh
